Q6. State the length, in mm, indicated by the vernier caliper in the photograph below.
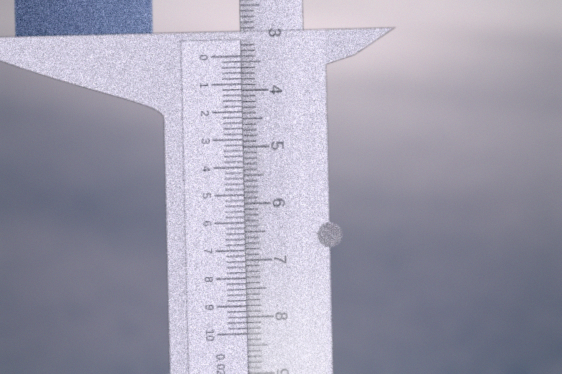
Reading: 34.0 mm
